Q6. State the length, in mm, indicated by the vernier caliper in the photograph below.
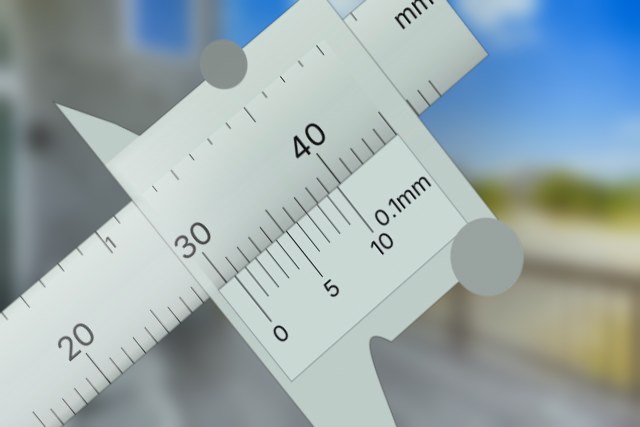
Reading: 30.7 mm
